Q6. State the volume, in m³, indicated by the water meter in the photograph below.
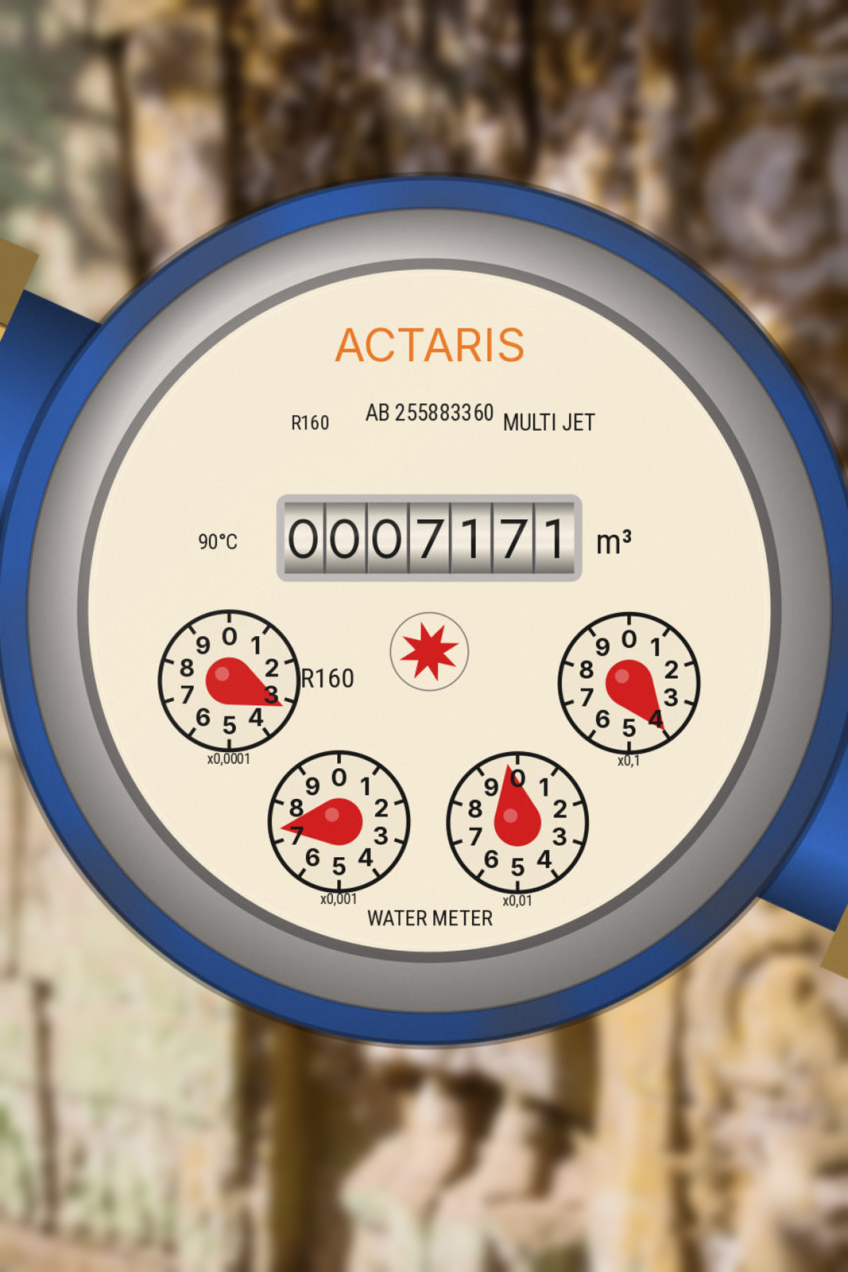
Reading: 7171.3973 m³
